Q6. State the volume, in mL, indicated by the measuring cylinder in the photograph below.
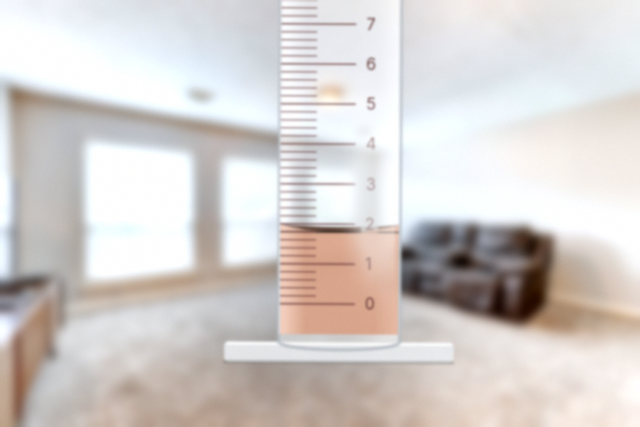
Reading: 1.8 mL
